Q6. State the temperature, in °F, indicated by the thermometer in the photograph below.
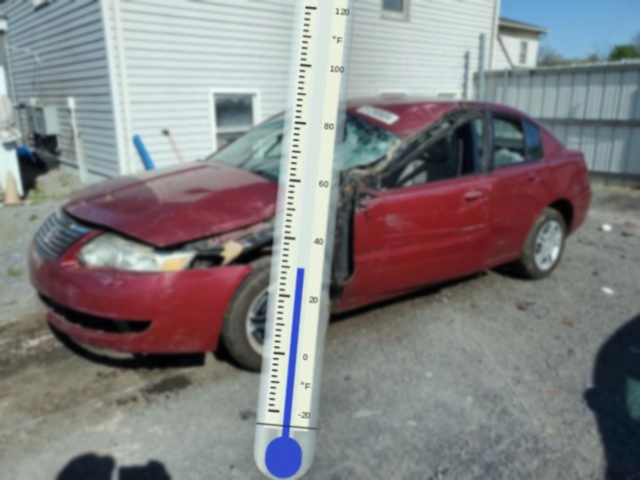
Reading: 30 °F
